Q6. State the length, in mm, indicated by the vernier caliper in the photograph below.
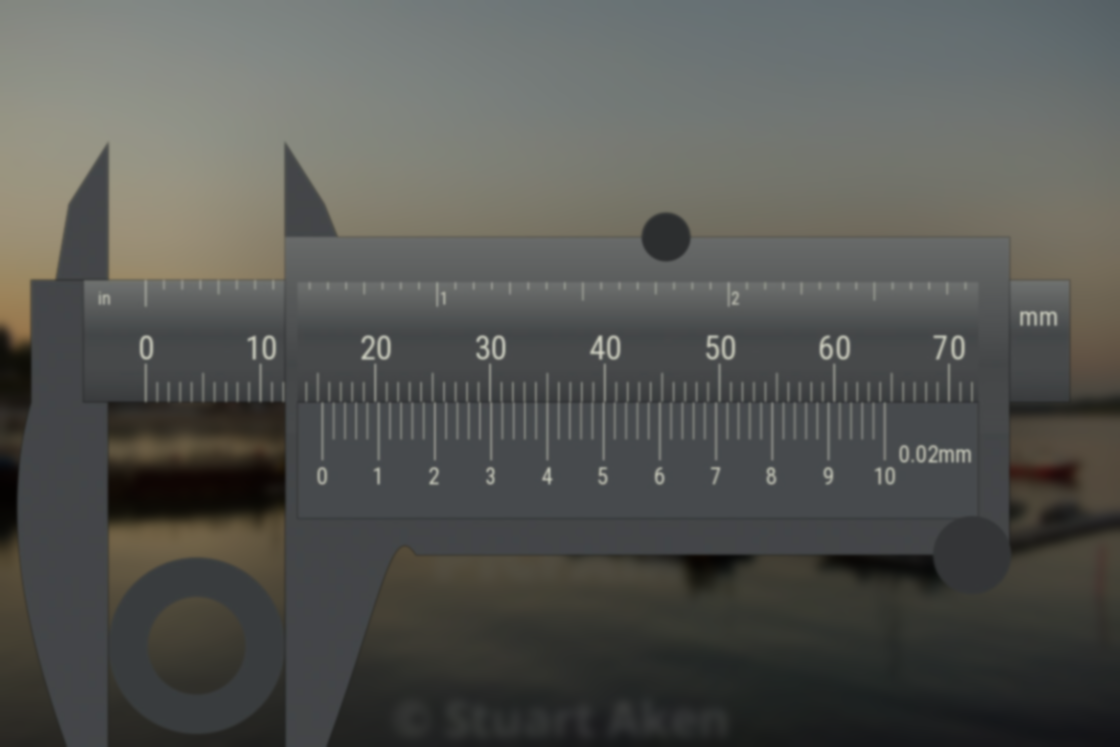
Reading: 15.4 mm
